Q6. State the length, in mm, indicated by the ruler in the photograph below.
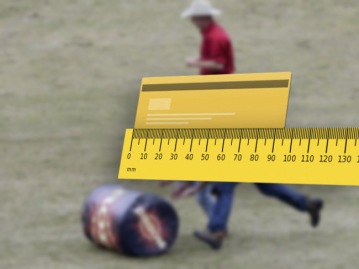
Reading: 95 mm
